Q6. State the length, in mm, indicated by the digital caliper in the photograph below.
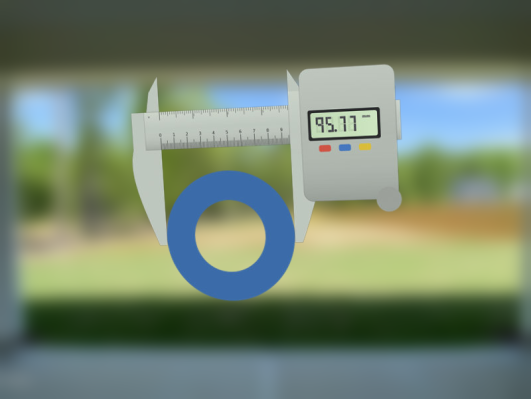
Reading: 95.77 mm
